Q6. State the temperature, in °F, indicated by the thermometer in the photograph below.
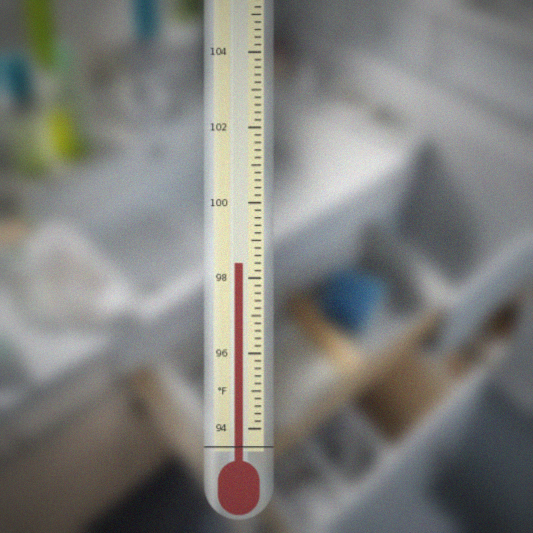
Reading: 98.4 °F
